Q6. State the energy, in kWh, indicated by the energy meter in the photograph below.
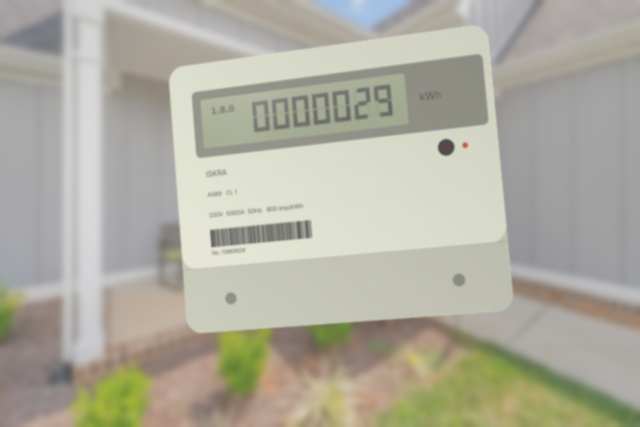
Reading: 29 kWh
